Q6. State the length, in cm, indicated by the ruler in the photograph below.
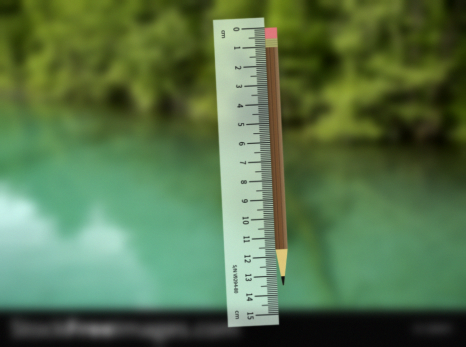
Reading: 13.5 cm
